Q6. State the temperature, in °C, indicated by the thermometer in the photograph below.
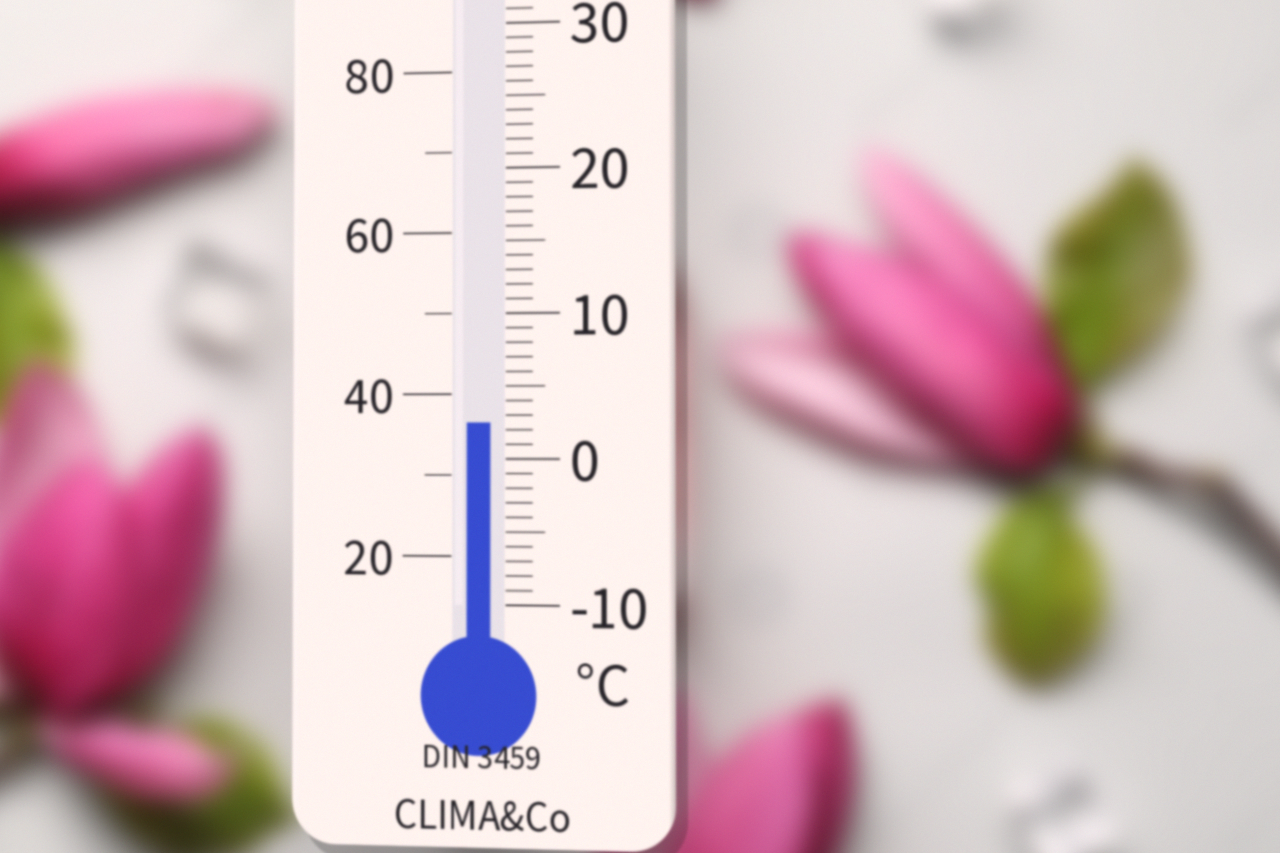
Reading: 2.5 °C
